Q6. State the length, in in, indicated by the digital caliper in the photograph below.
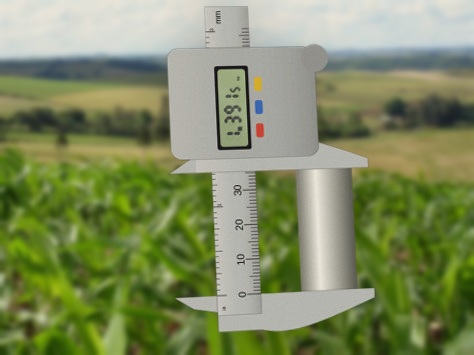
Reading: 1.3915 in
